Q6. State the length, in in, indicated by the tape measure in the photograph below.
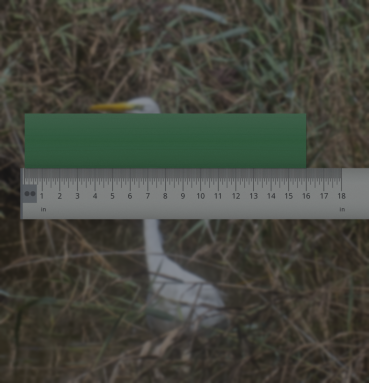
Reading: 16 in
